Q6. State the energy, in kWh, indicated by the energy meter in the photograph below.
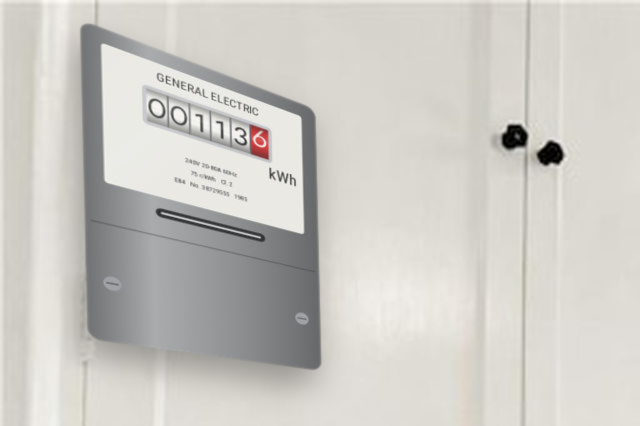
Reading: 113.6 kWh
